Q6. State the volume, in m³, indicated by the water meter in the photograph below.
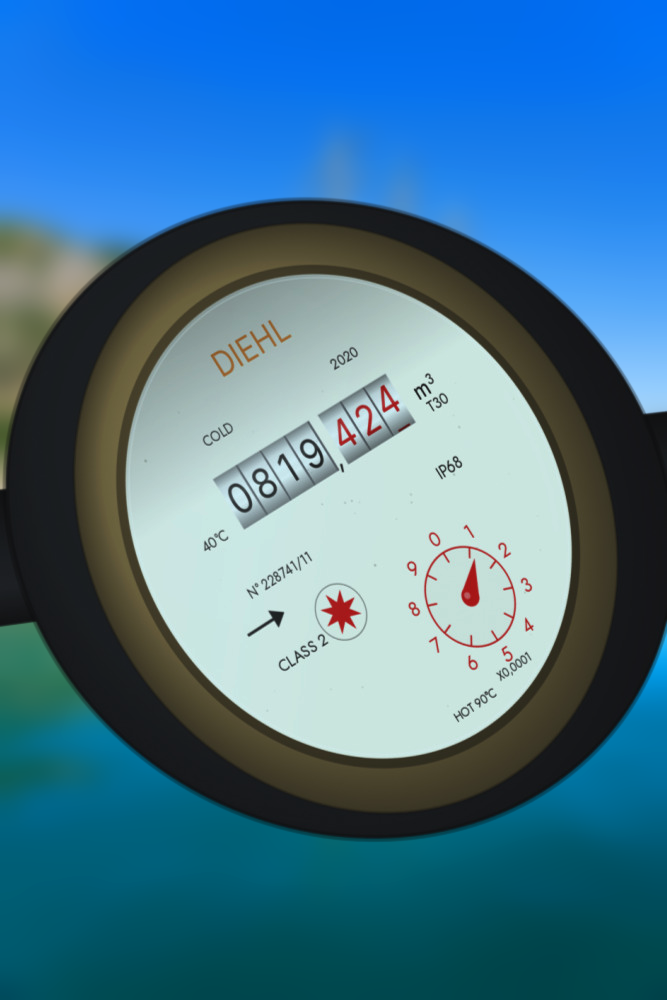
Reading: 819.4241 m³
